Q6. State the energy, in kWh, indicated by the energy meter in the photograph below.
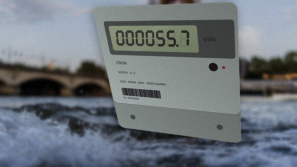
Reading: 55.7 kWh
